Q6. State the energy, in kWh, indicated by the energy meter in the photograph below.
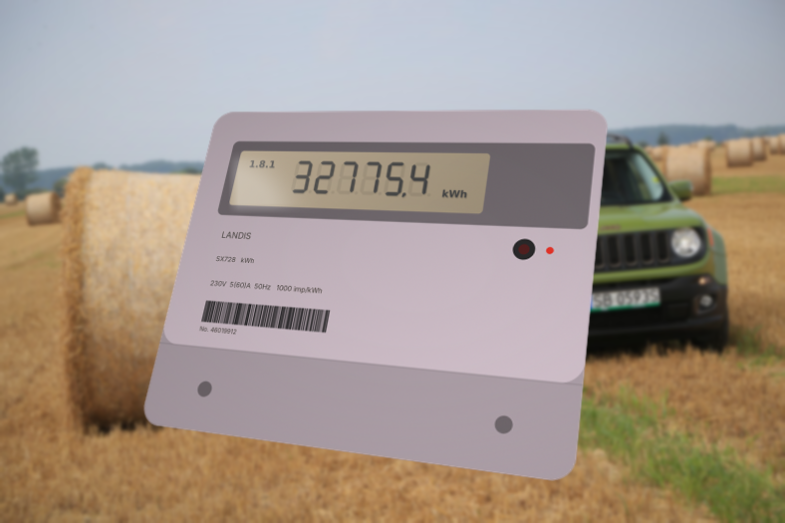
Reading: 32775.4 kWh
